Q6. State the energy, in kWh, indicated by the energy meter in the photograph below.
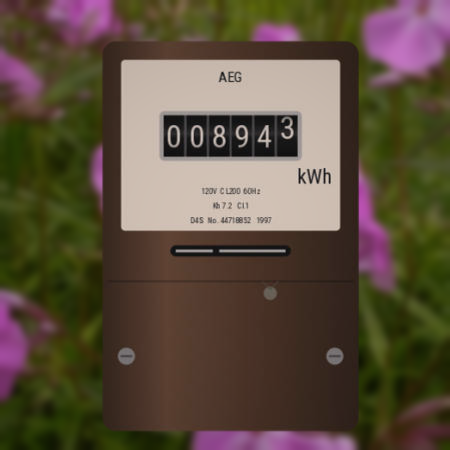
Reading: 8943 kWh
